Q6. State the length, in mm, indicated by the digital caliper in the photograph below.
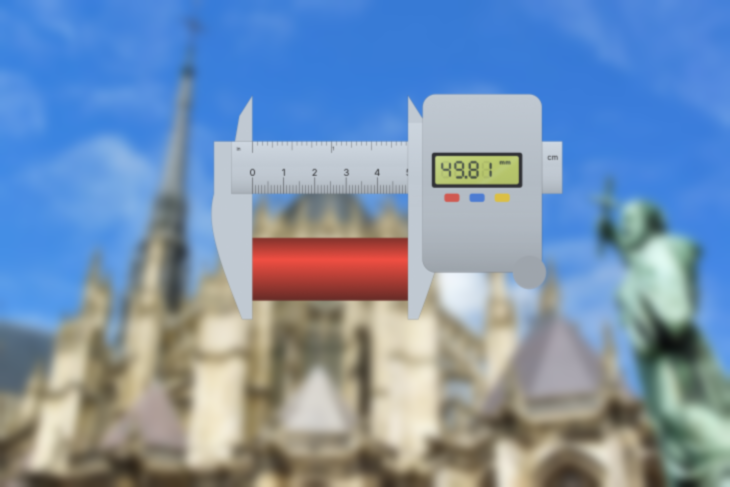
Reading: 49.81 mm
